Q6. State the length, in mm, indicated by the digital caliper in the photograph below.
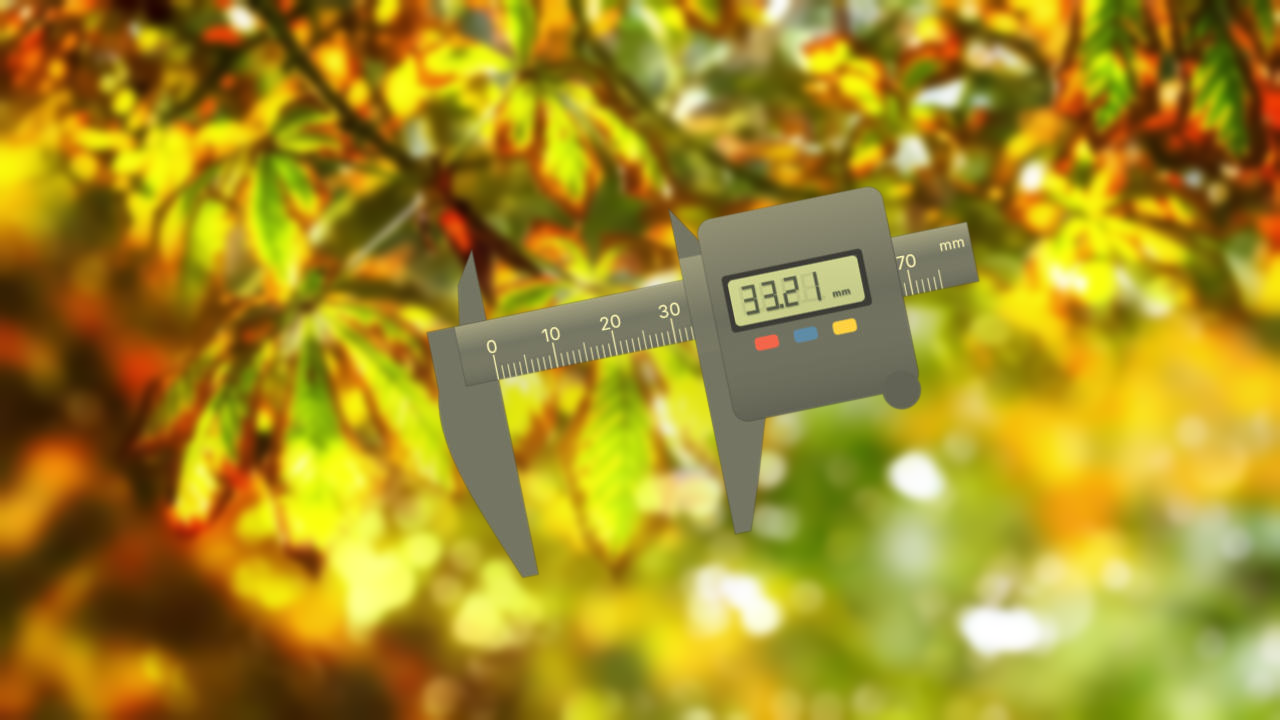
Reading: 33.21 mm
